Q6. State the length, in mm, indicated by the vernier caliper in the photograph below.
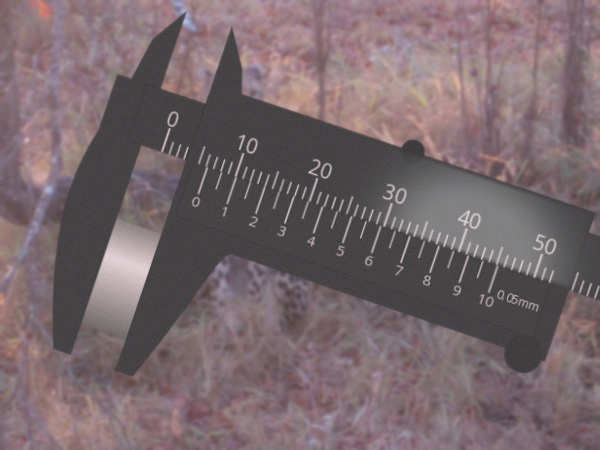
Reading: 6.2 mm
